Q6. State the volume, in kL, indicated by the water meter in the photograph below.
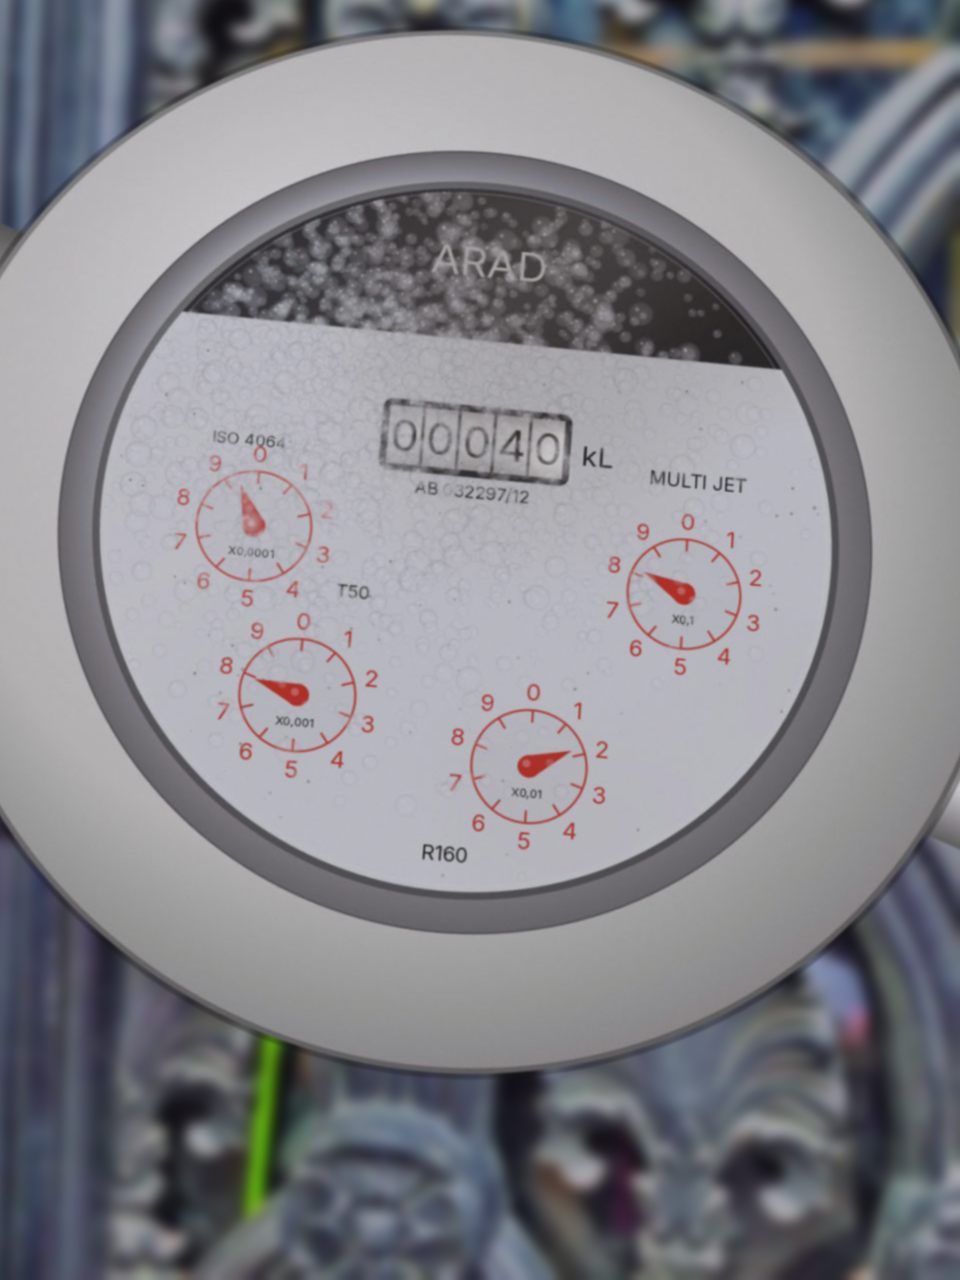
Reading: 40.8179 kL
